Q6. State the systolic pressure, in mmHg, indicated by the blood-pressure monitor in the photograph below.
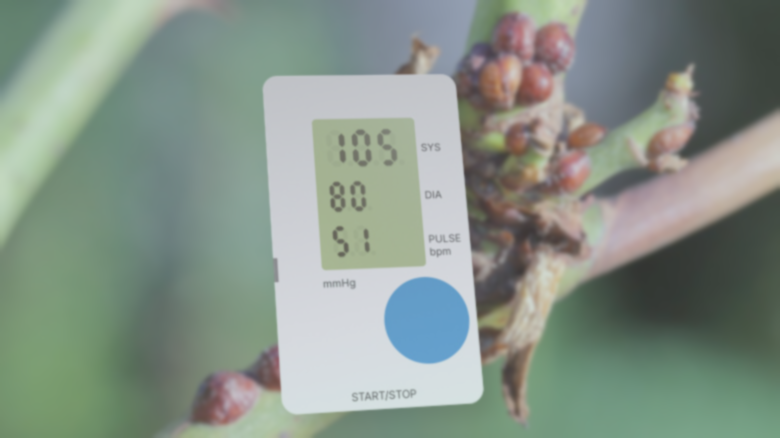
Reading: 105 mmHg
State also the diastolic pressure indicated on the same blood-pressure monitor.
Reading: 80 mmHg
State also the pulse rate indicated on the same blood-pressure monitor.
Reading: 51 bpm
